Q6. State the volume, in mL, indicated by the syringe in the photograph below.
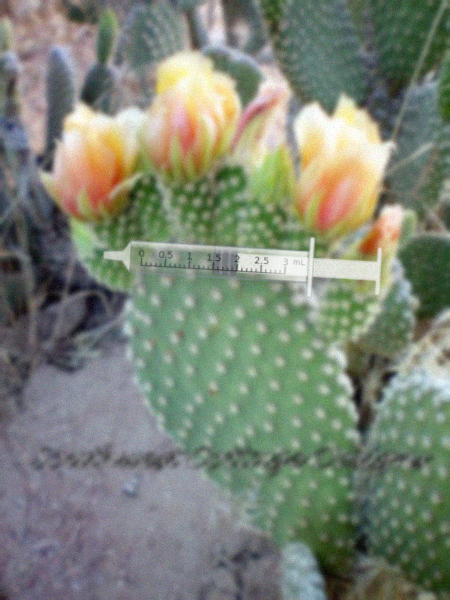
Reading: 1.5 mL
